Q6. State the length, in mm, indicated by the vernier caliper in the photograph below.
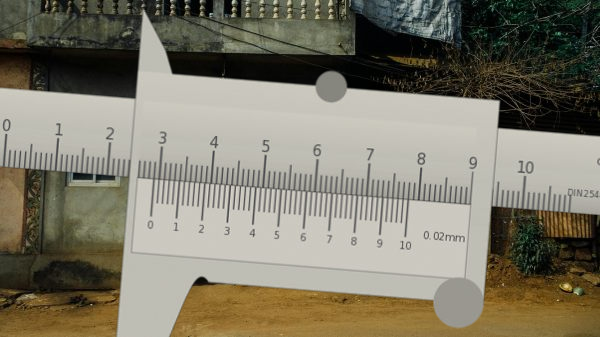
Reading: 29.0 mm
